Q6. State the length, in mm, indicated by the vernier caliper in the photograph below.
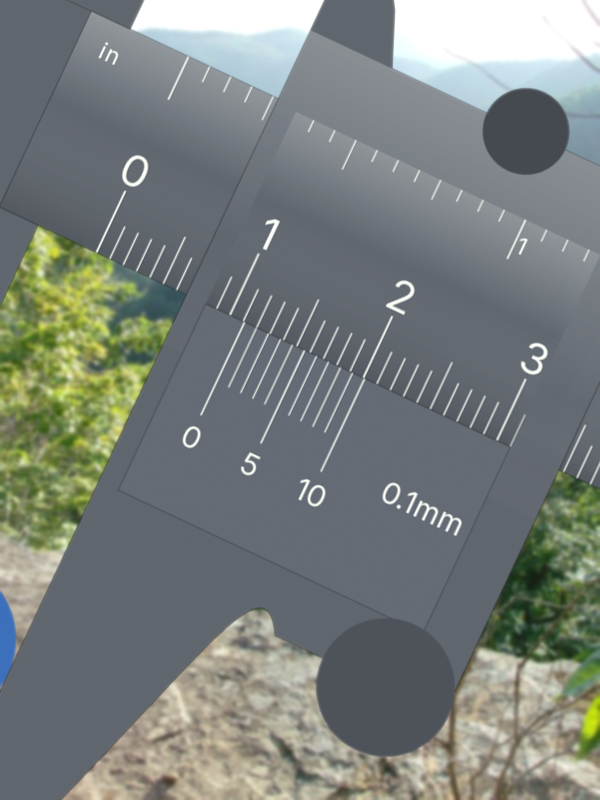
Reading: 11.1 mm
